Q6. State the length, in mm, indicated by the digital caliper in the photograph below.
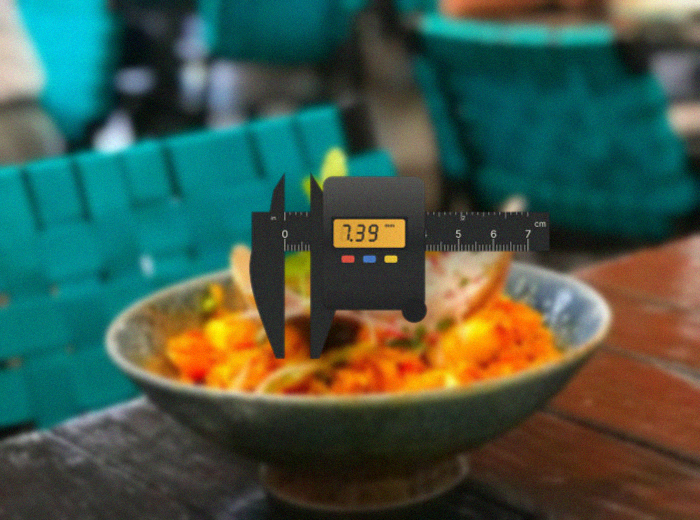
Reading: 7.39 mm
